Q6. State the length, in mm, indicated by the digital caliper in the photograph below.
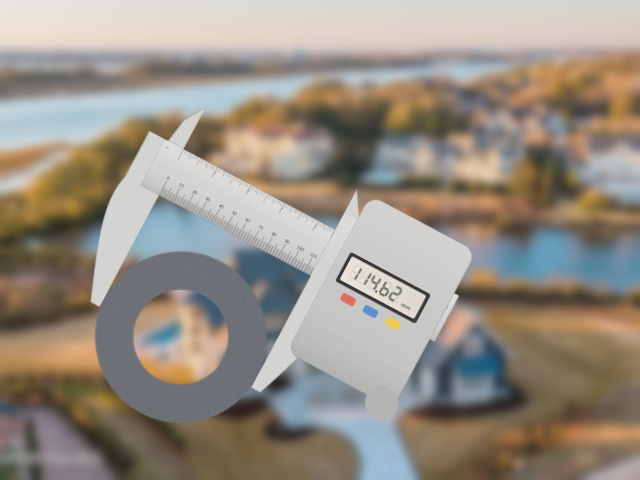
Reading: 114.62 mm
